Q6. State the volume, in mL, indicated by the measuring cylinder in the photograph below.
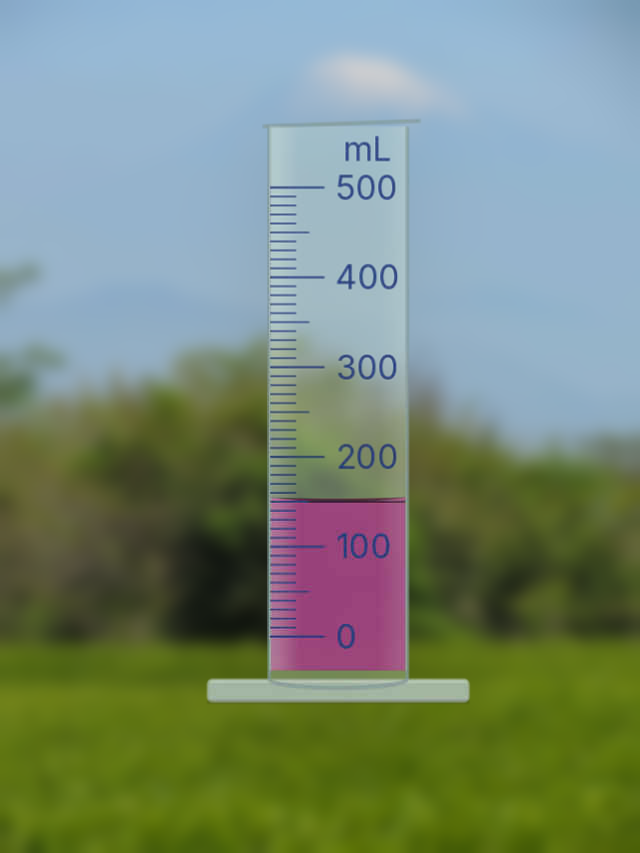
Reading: 150 mL
